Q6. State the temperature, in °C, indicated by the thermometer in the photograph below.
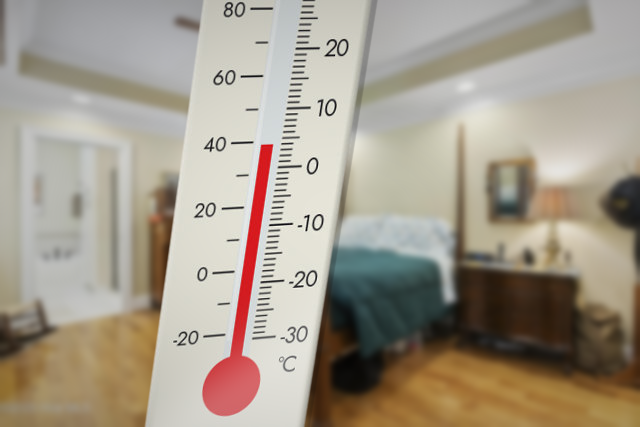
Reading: 4 °C
